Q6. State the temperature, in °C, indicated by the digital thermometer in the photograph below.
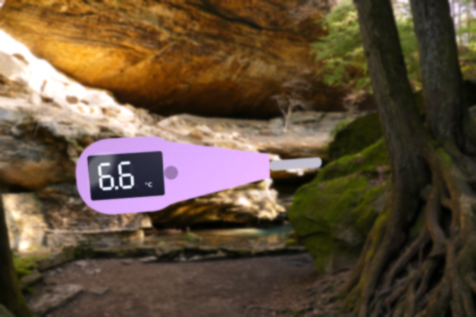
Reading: 6.6 °C
